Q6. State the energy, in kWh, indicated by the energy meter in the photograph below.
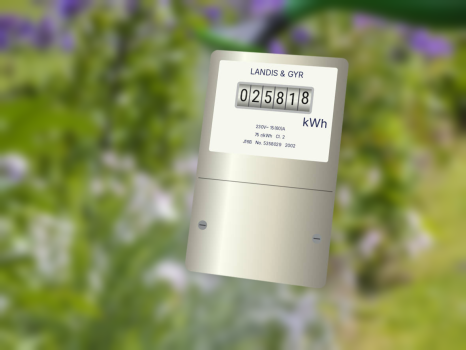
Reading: 25818 kWh
